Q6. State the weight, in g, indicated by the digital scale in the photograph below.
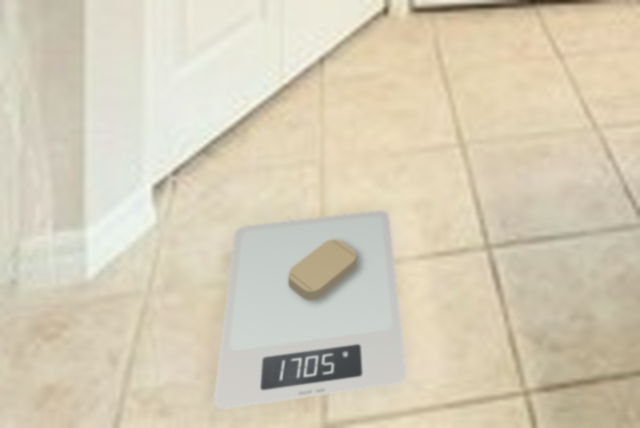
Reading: 1705 g
